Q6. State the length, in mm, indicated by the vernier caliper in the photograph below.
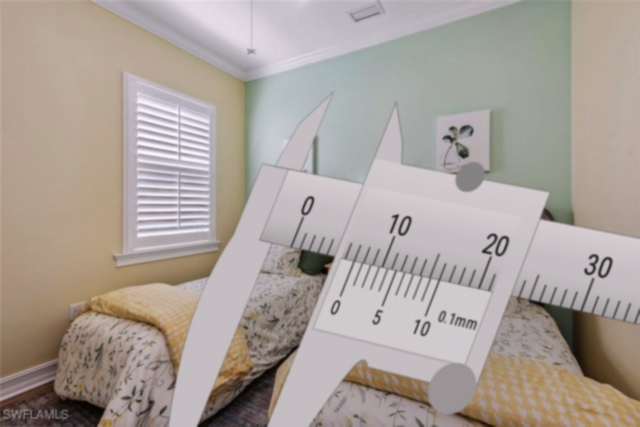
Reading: 7.0 mm
